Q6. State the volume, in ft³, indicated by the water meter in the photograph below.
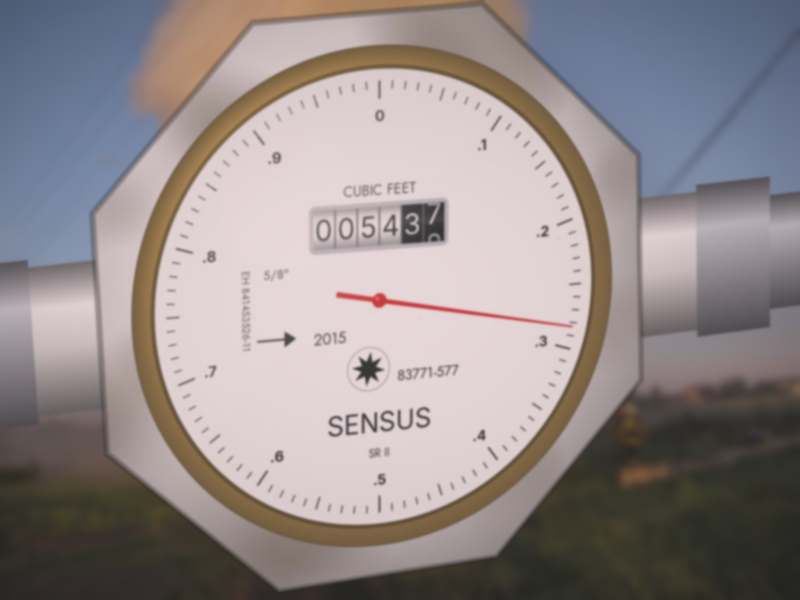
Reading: 5437.28 ft³
